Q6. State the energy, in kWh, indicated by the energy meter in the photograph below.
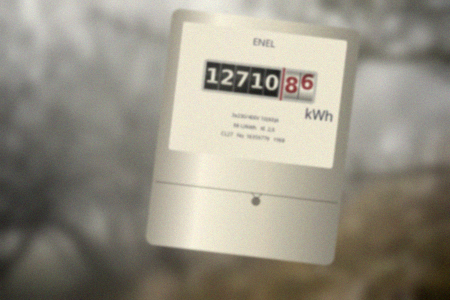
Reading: 12710.86 kWh
